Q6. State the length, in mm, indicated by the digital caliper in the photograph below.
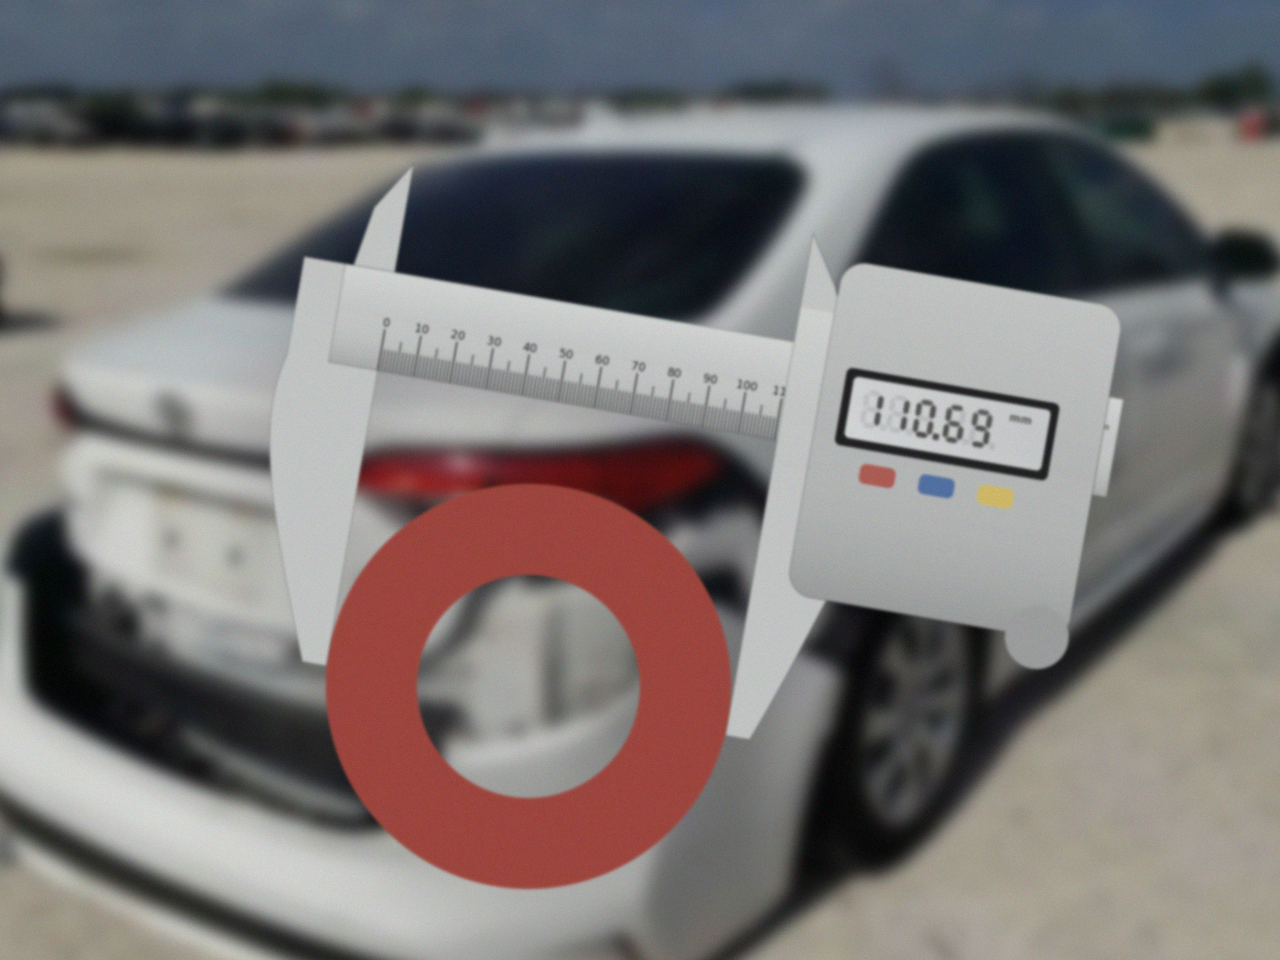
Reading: 110.69 mm
